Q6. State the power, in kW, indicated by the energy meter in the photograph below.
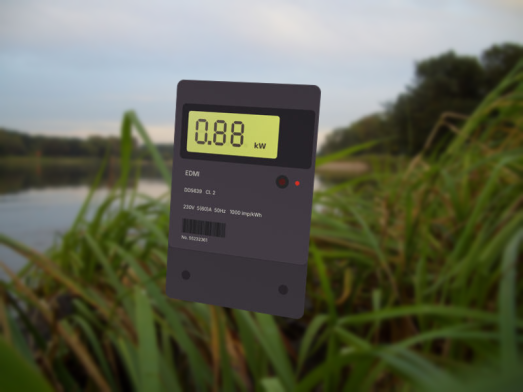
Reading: 0.88 kW
